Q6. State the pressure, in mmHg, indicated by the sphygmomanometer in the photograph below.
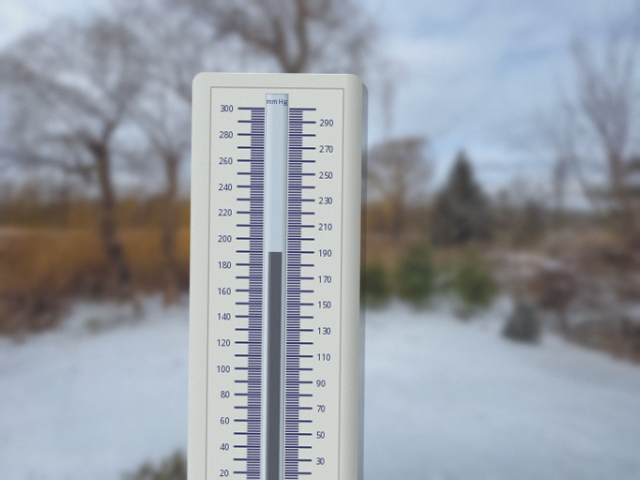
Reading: 190 mmHg
